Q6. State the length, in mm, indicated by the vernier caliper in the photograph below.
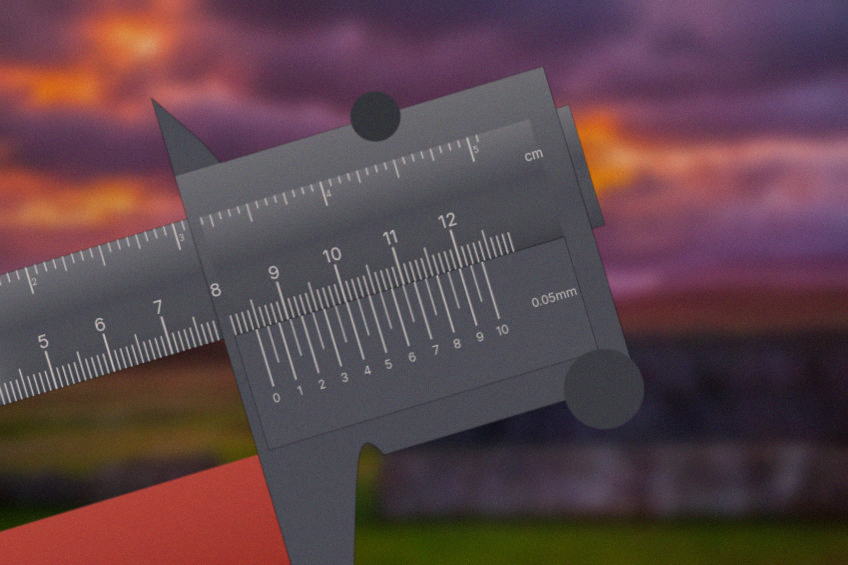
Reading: 84.5 mm
